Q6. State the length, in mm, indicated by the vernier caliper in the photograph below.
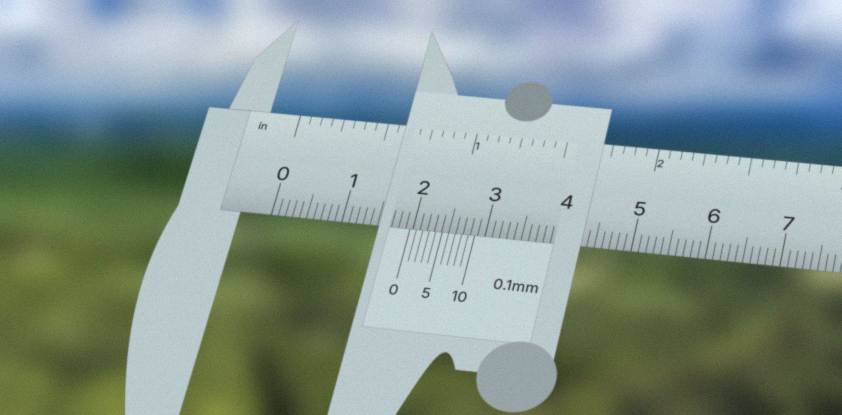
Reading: 19.6 mm
